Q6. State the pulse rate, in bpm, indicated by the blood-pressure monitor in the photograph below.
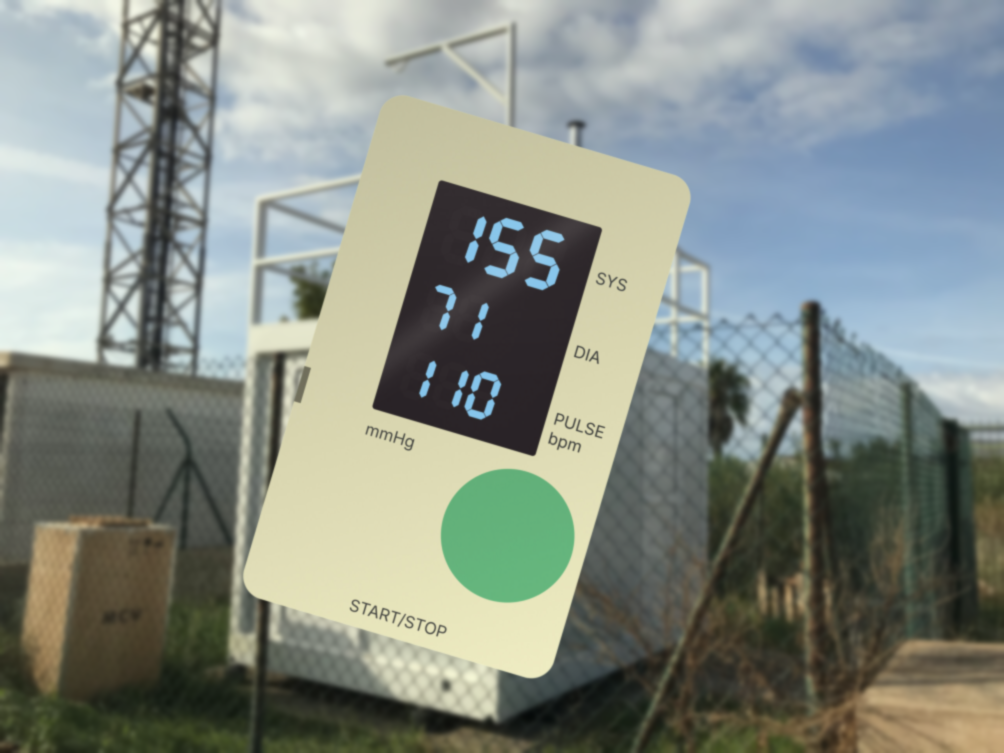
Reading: 110 bpm
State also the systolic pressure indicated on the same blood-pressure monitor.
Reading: 155 mmHg
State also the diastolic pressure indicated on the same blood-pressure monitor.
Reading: 71 mmHg
